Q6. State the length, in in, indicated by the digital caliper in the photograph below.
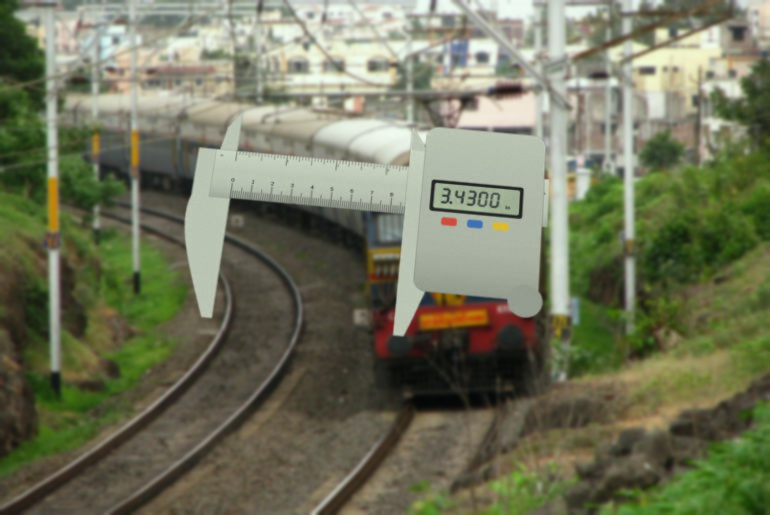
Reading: 3.4300 in
